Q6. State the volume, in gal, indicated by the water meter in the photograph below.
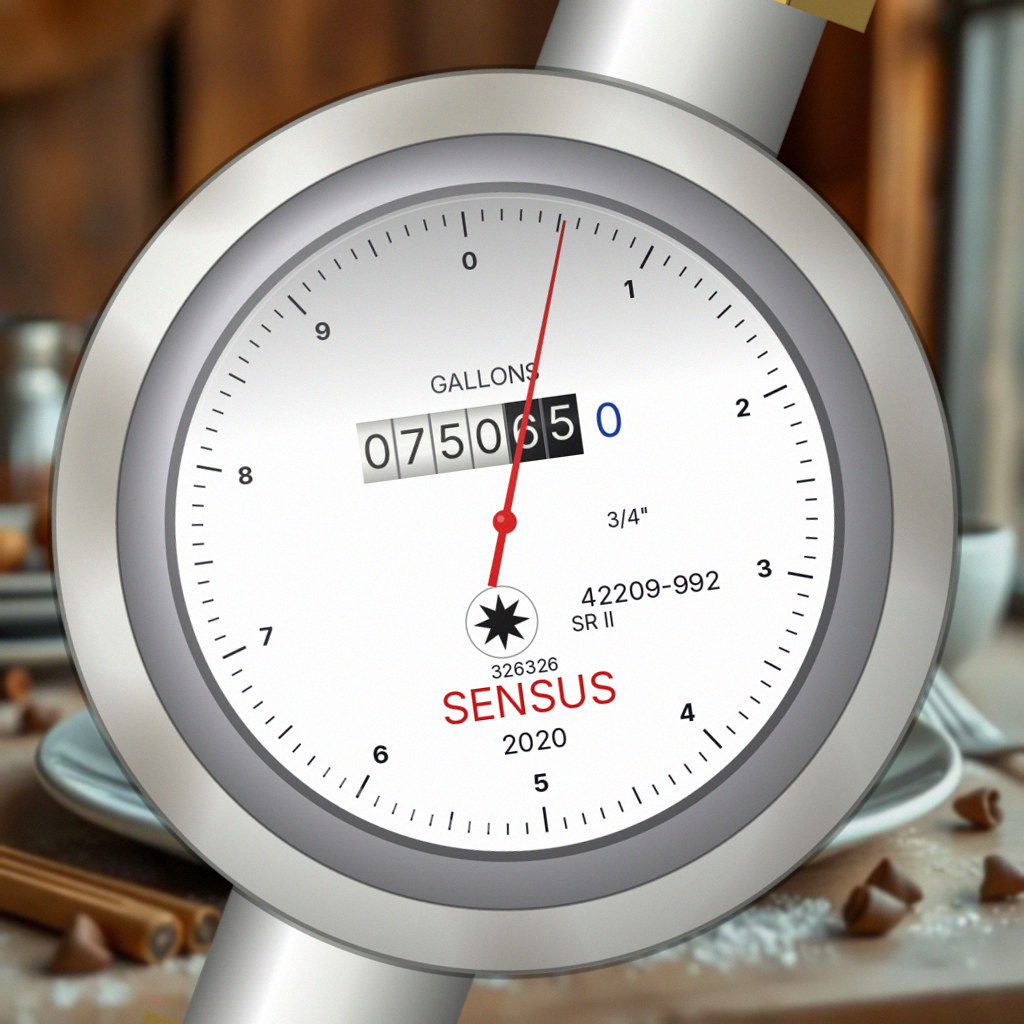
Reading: 750650.5 gal
